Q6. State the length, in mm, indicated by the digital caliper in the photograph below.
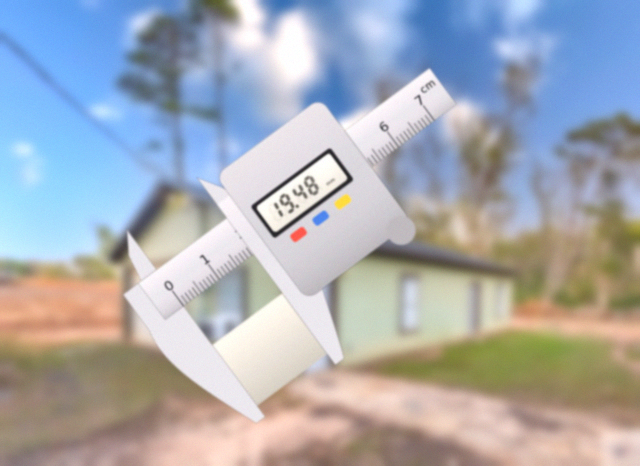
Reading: 19.48 mm
